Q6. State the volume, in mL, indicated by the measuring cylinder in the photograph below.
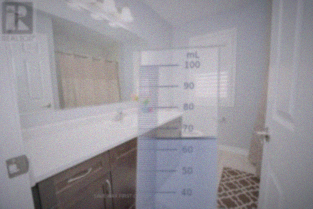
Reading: 65 mL
